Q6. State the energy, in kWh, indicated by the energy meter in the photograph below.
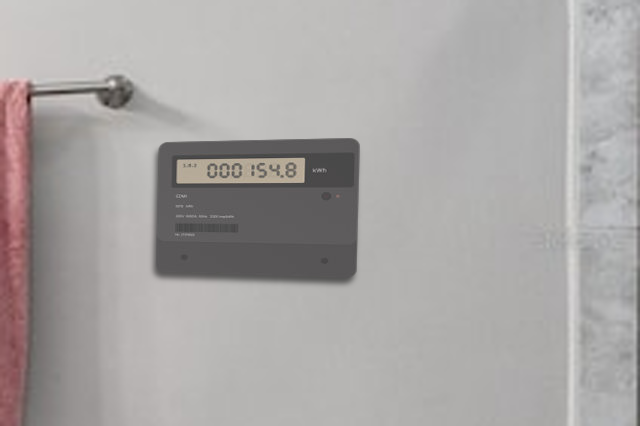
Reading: 154.8 kWh
